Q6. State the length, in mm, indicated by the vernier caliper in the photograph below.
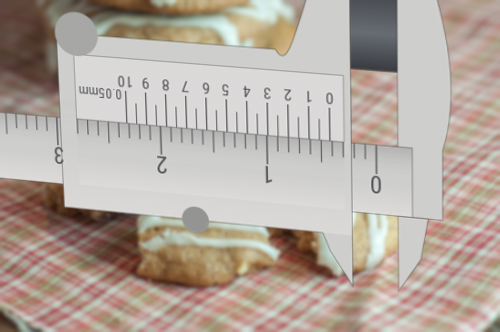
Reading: 4.2 mm
